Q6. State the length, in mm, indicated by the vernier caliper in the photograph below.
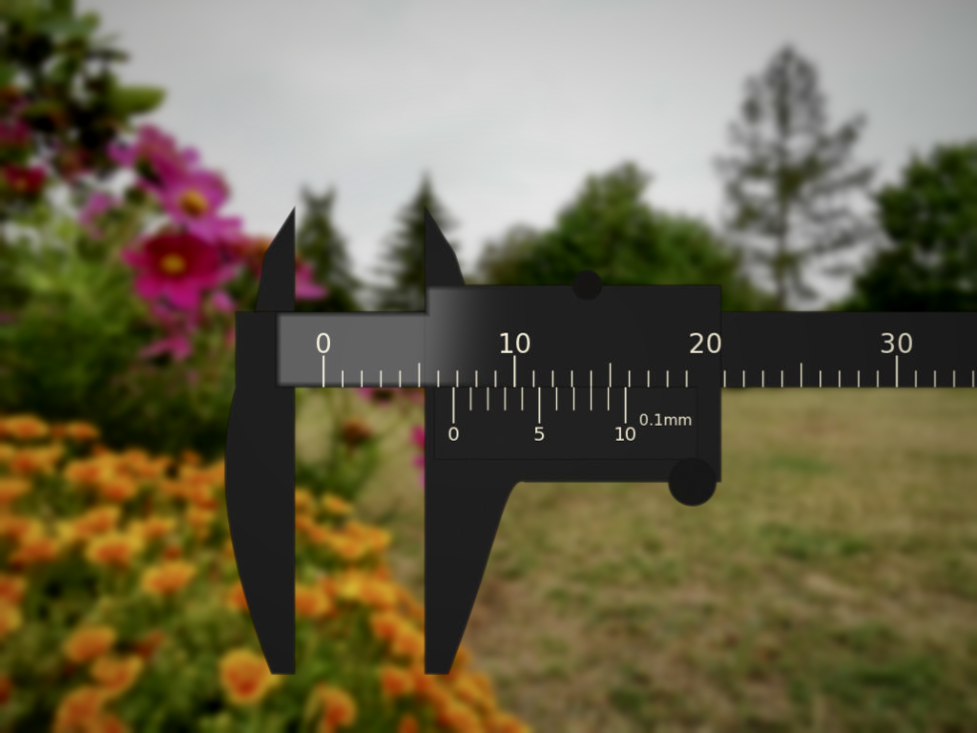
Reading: 6.8 mm
